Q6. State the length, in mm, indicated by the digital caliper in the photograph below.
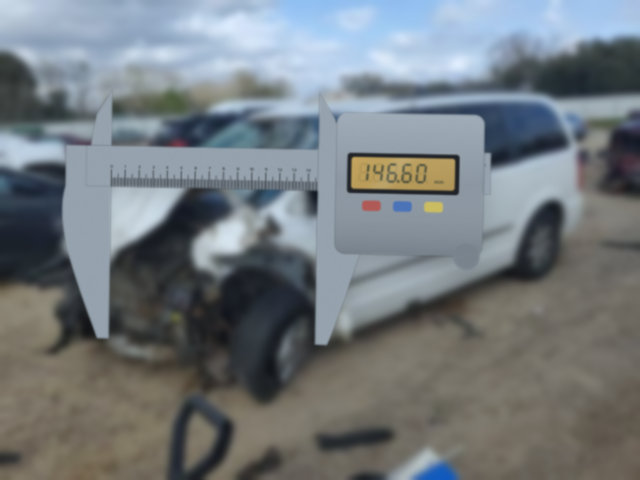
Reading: 146.60 mm
